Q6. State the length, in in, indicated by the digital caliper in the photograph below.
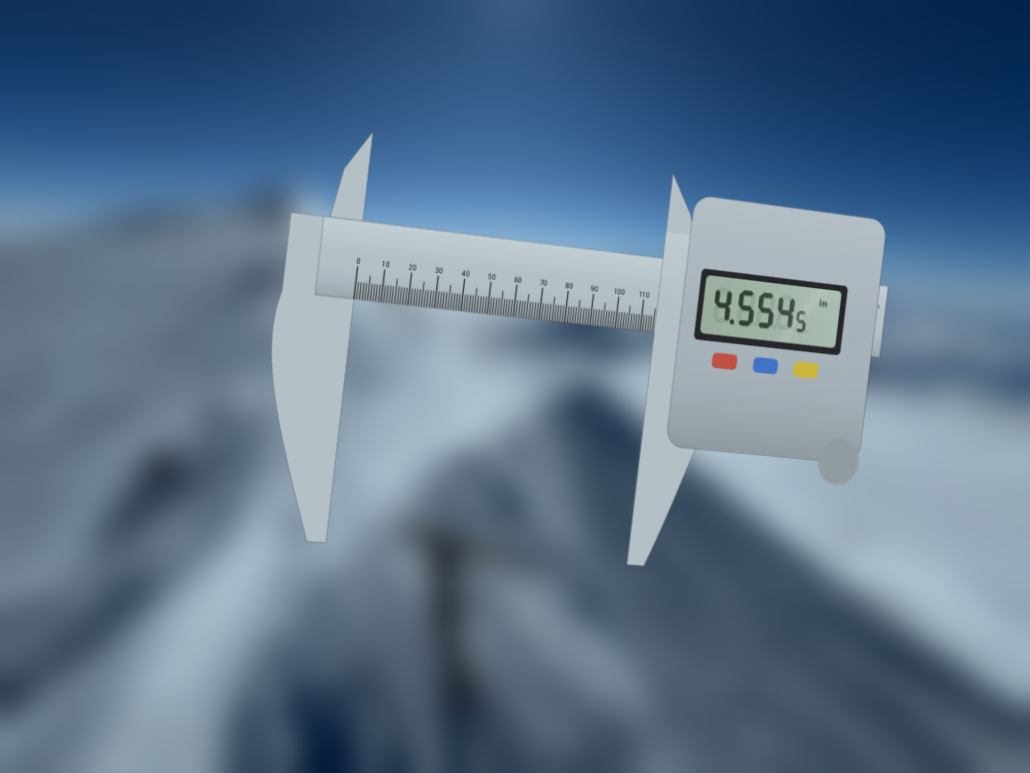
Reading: 4.5545 in
